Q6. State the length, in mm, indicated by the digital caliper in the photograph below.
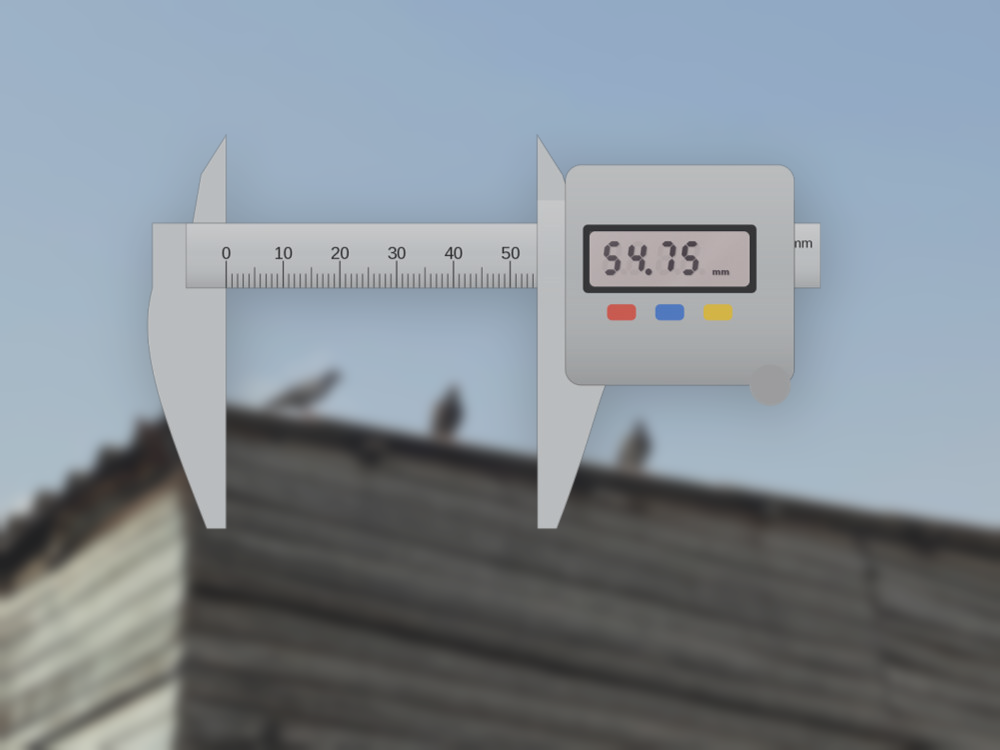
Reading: 54.75 mm
